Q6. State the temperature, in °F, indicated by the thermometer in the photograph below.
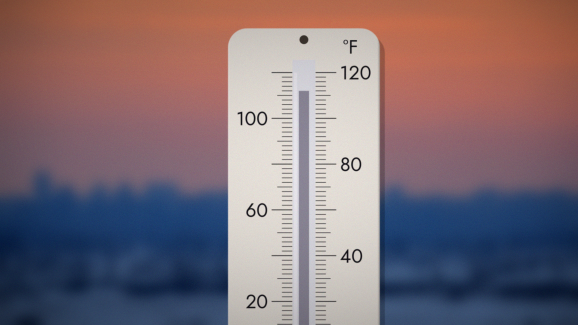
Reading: 112 °F
